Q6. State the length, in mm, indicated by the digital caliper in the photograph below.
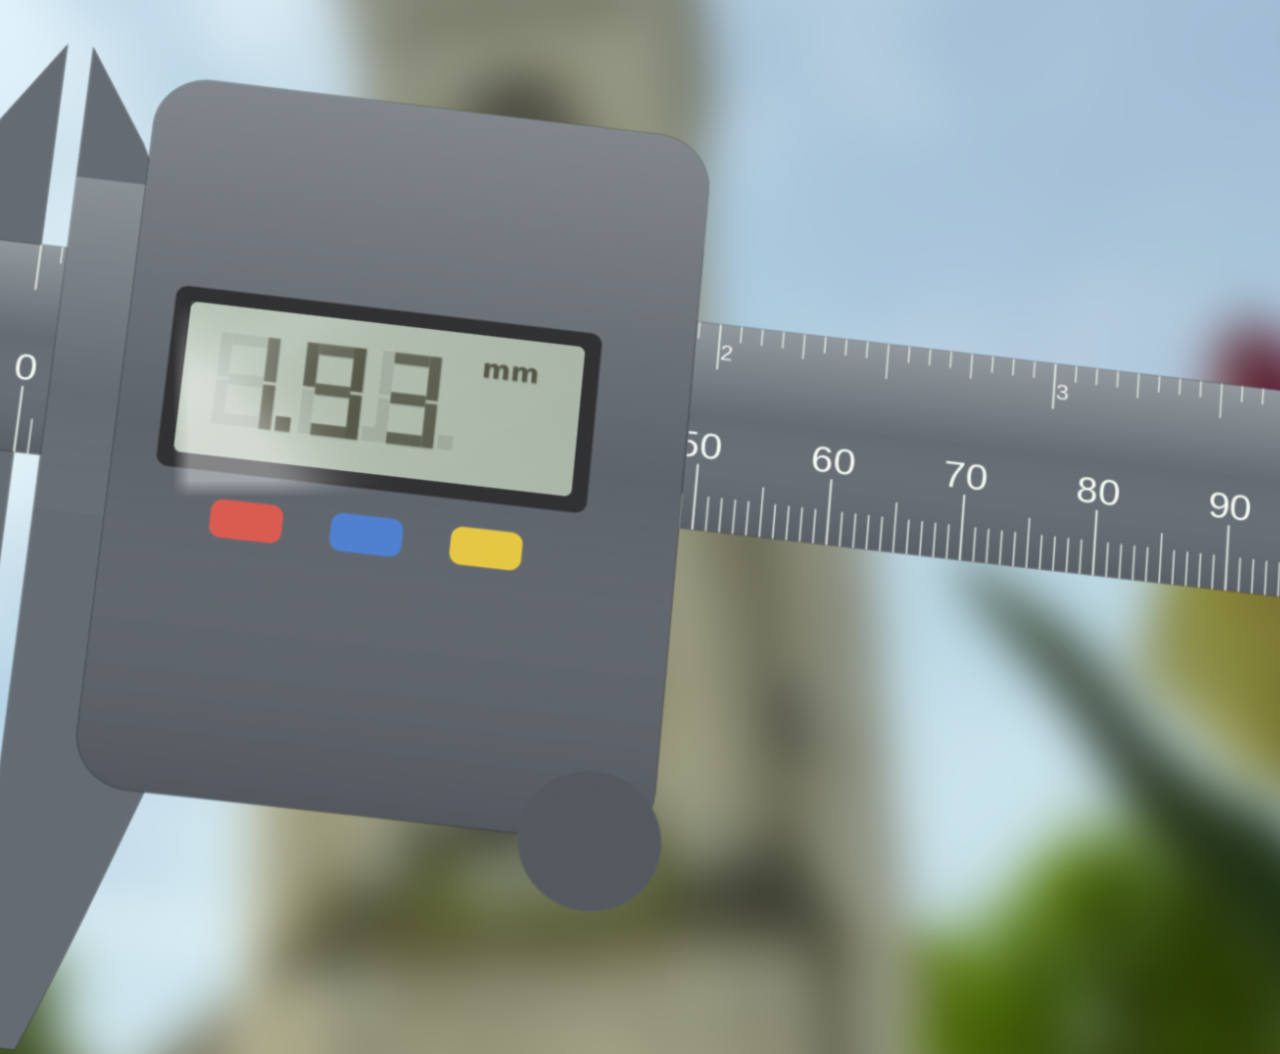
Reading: 1.93 mm
